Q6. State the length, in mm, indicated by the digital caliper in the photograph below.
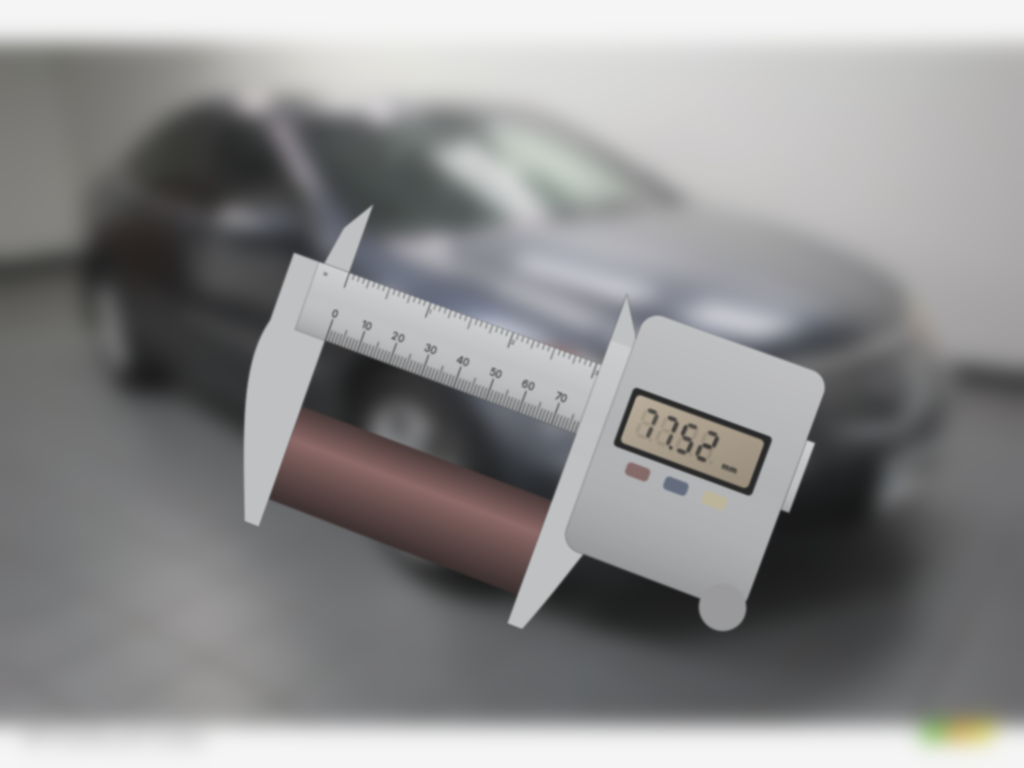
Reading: 77.52 mm
